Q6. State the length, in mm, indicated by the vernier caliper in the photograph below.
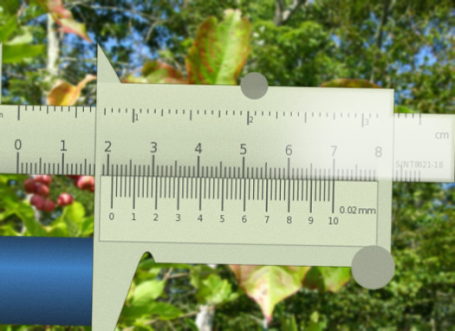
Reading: 21.0 mm
